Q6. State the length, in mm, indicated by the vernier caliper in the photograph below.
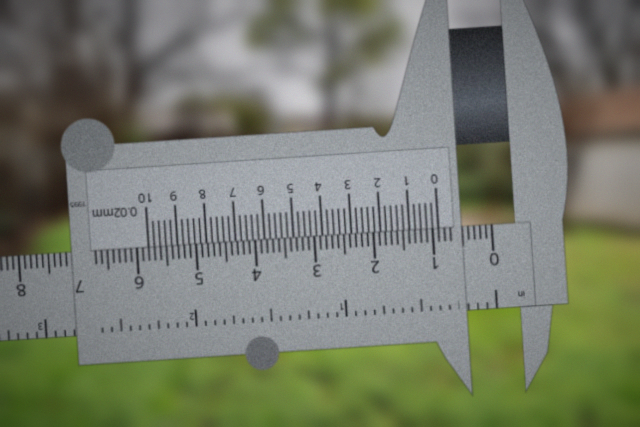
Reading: 9.0 mm
